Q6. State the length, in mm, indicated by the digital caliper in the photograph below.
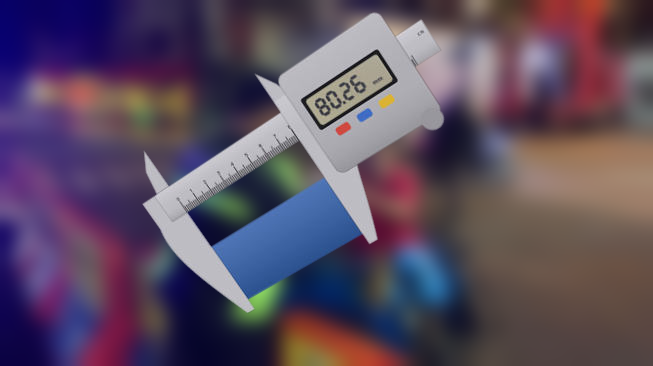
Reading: 80.26 mm
